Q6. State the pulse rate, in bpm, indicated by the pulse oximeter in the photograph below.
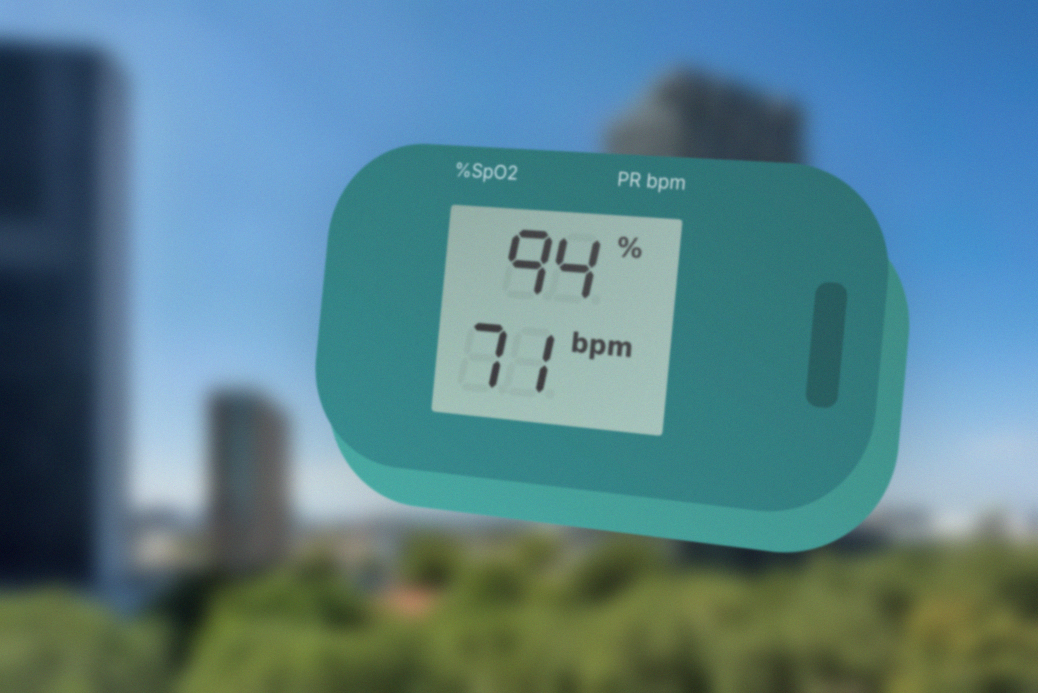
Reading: 71 bpm
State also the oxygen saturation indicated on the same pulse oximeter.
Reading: 94 %
